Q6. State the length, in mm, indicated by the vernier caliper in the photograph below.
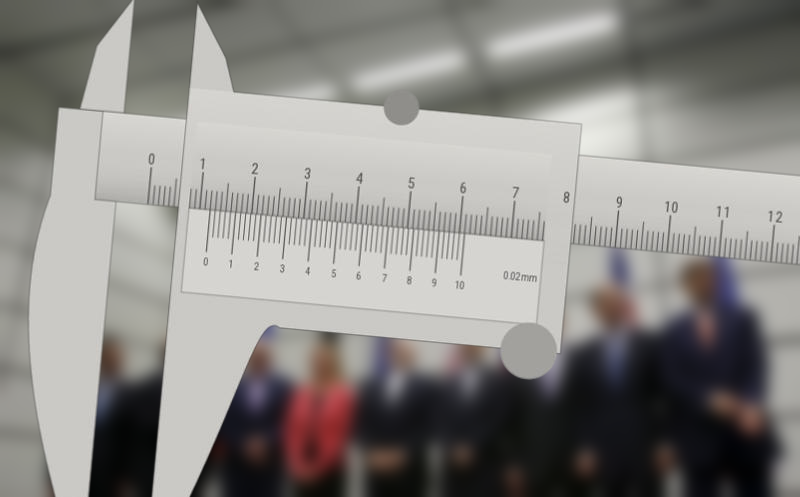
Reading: 12.0 mm
